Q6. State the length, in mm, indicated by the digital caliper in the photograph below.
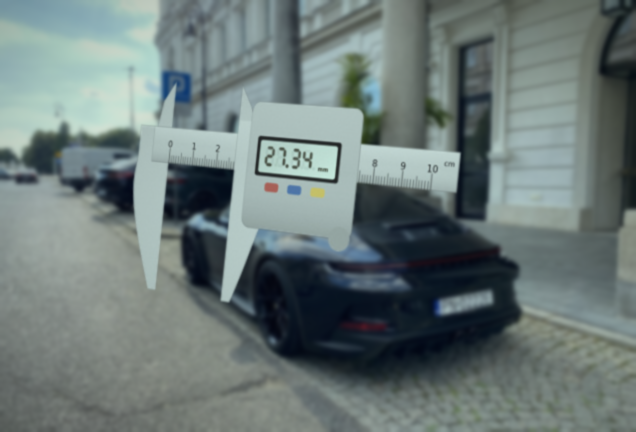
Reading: 27.34 mm
